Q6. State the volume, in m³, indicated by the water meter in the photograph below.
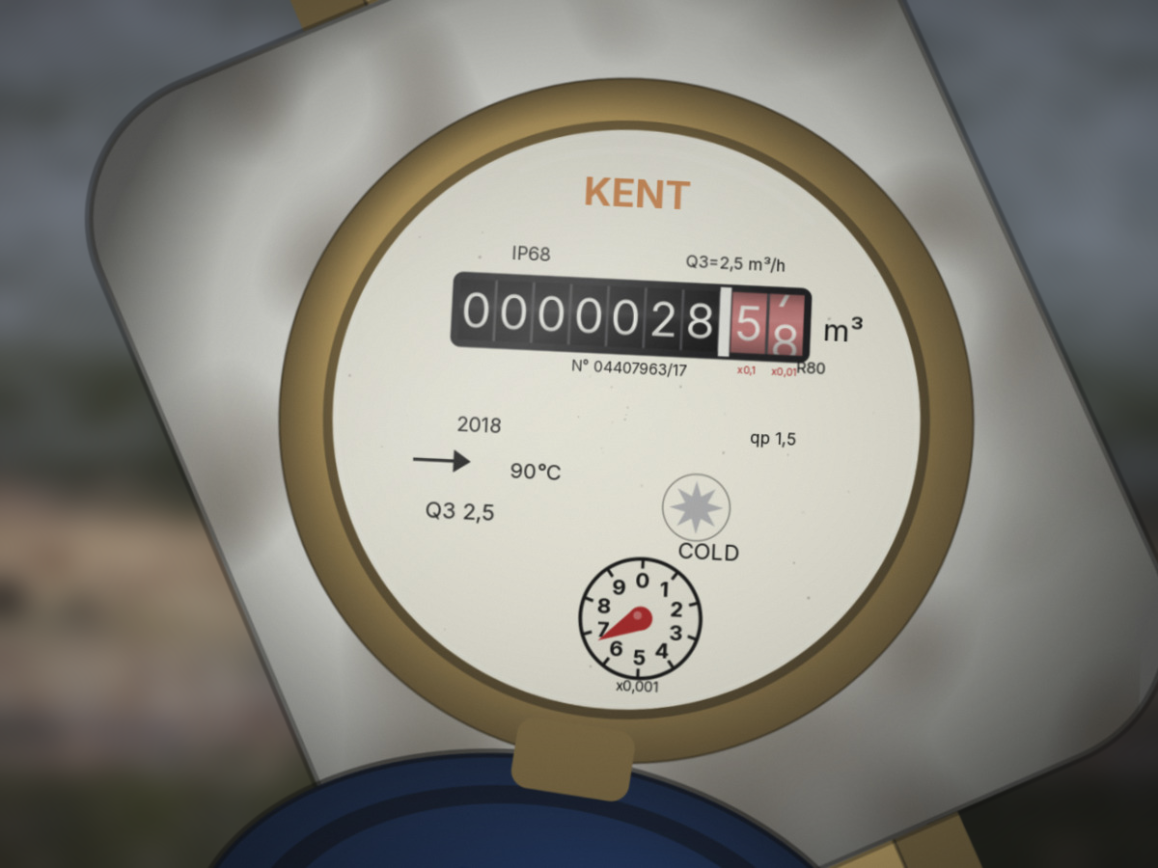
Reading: 28.576 m³
